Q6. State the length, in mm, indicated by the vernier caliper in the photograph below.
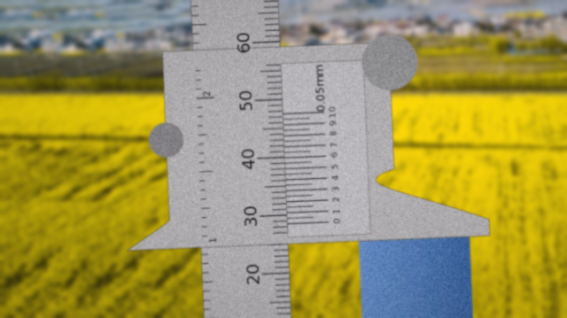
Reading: 28.5 mm
